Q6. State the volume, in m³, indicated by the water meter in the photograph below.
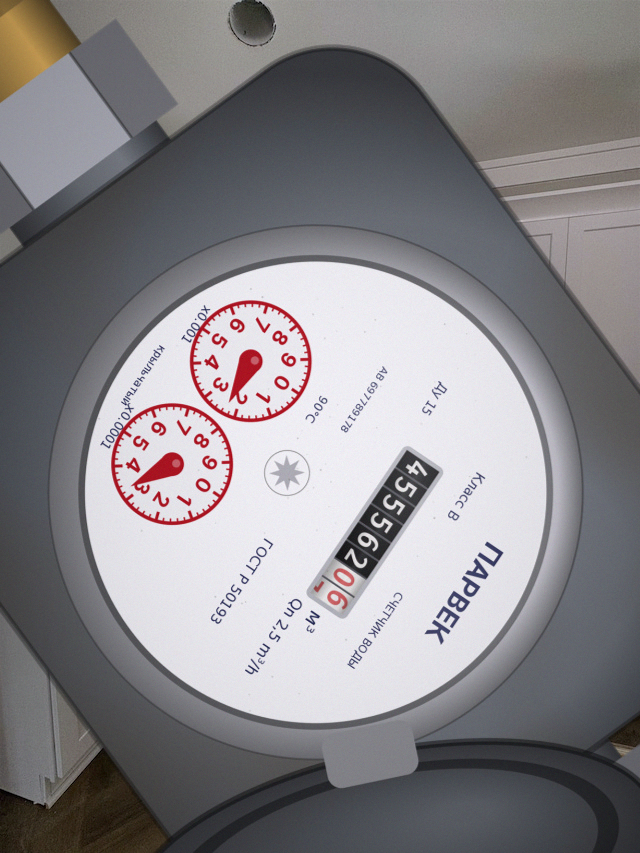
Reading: 455562.0623 m³
